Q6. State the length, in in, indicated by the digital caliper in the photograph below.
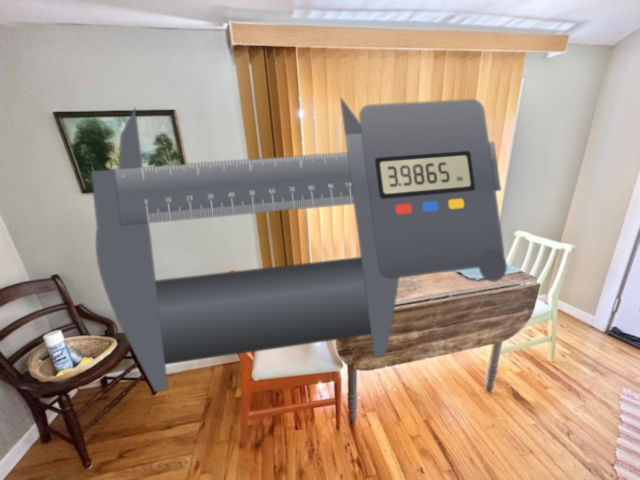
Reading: 3.9865 in
